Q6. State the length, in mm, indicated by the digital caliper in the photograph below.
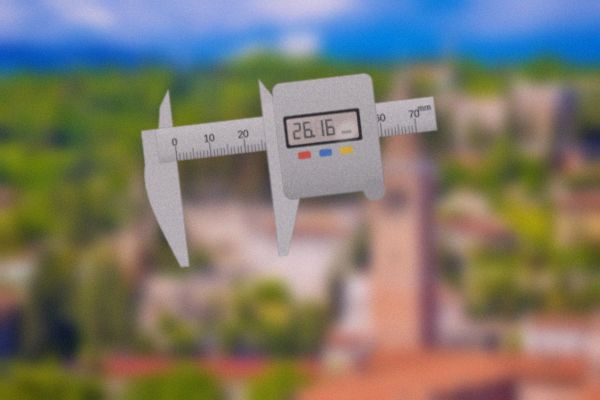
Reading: 26.16 mm
